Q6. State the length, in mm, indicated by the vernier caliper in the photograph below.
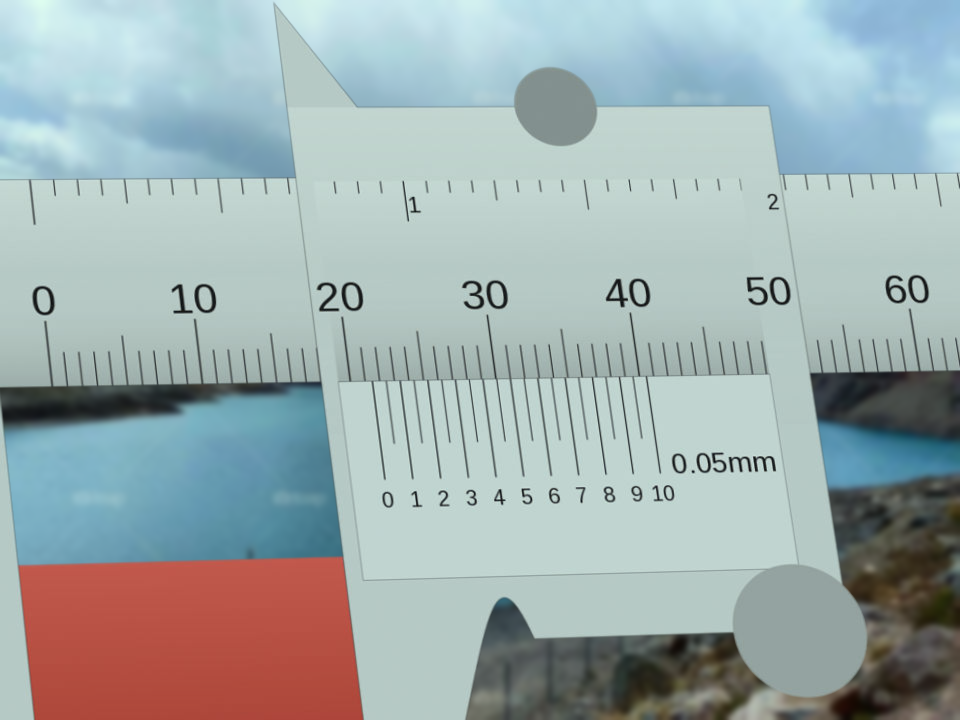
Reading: 21.5 mm
